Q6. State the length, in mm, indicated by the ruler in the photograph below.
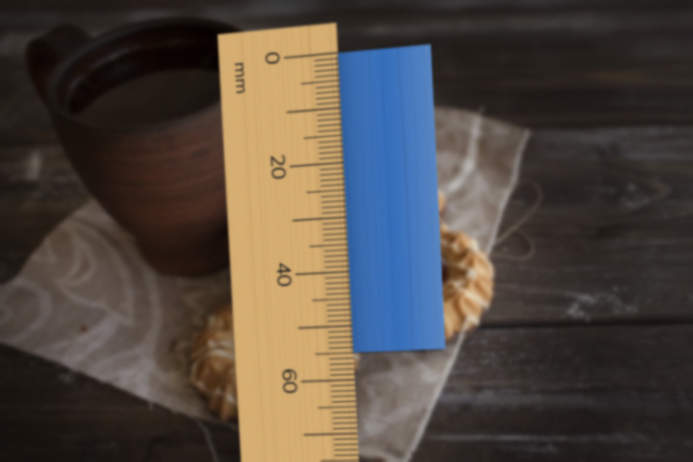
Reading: 55 mm
